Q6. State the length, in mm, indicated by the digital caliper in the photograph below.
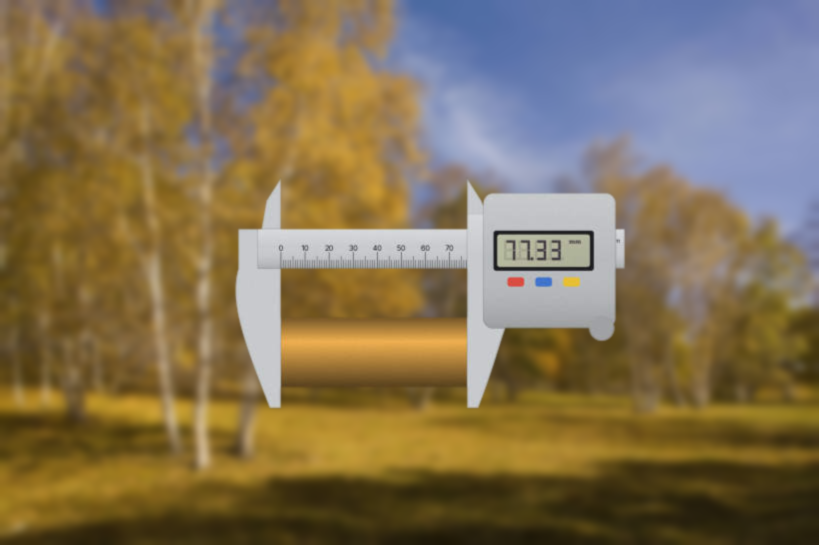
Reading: 77.33 mm
